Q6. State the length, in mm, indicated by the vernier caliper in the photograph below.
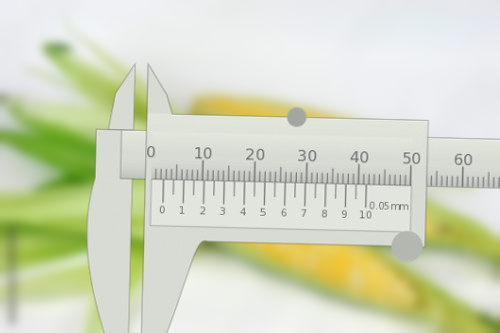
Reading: 2.5 mm
